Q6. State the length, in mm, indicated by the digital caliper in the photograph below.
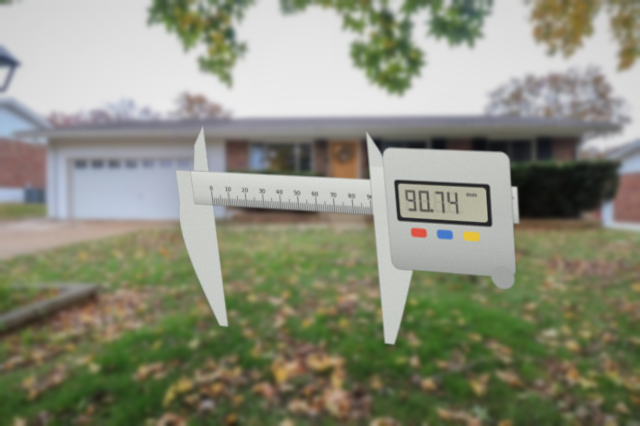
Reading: 90.74 mm
